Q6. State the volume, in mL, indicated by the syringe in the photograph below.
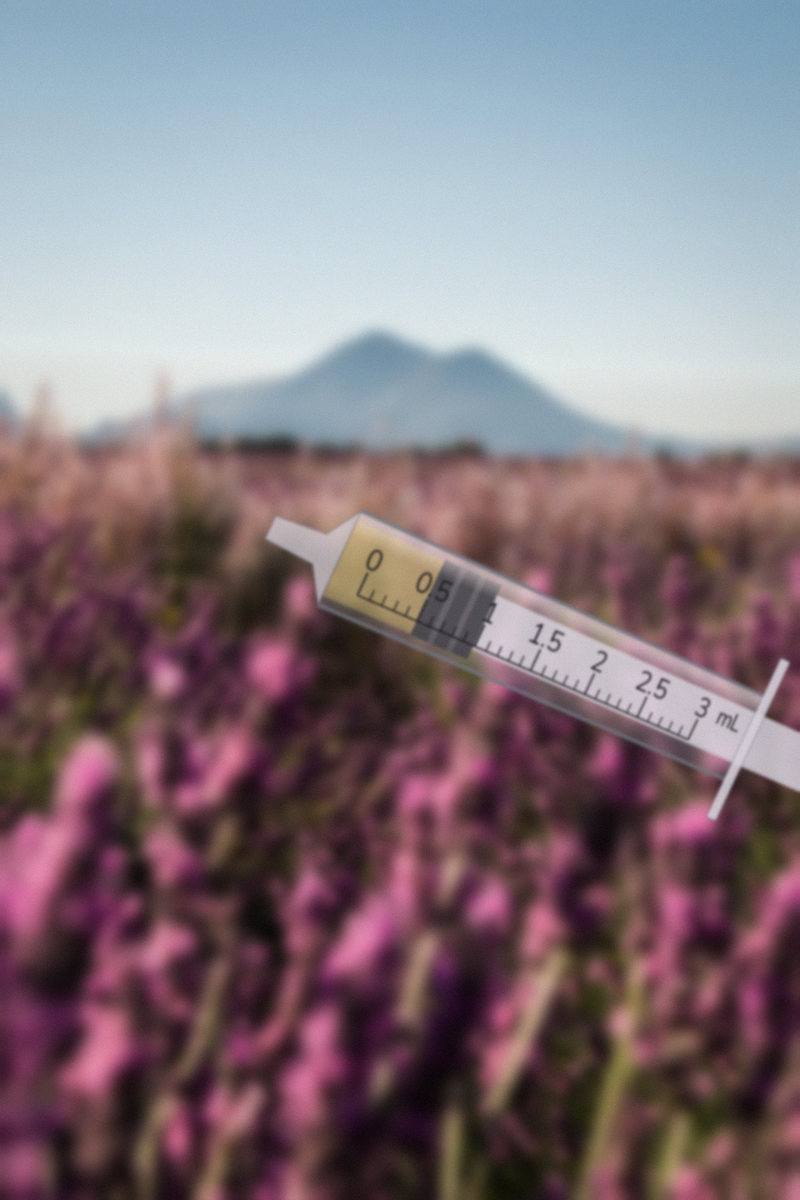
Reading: 0.5 mL
